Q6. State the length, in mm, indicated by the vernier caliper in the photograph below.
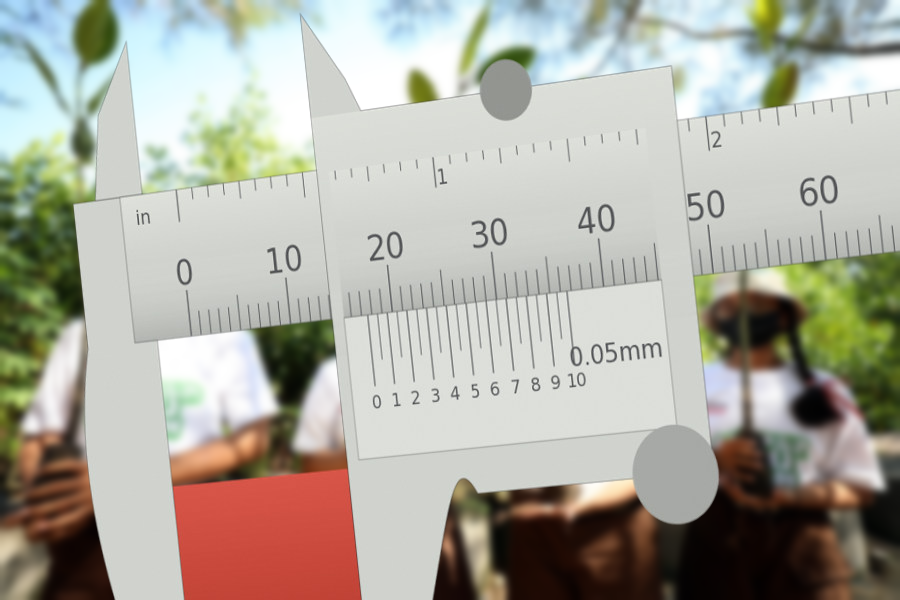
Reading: 17.6 mm
